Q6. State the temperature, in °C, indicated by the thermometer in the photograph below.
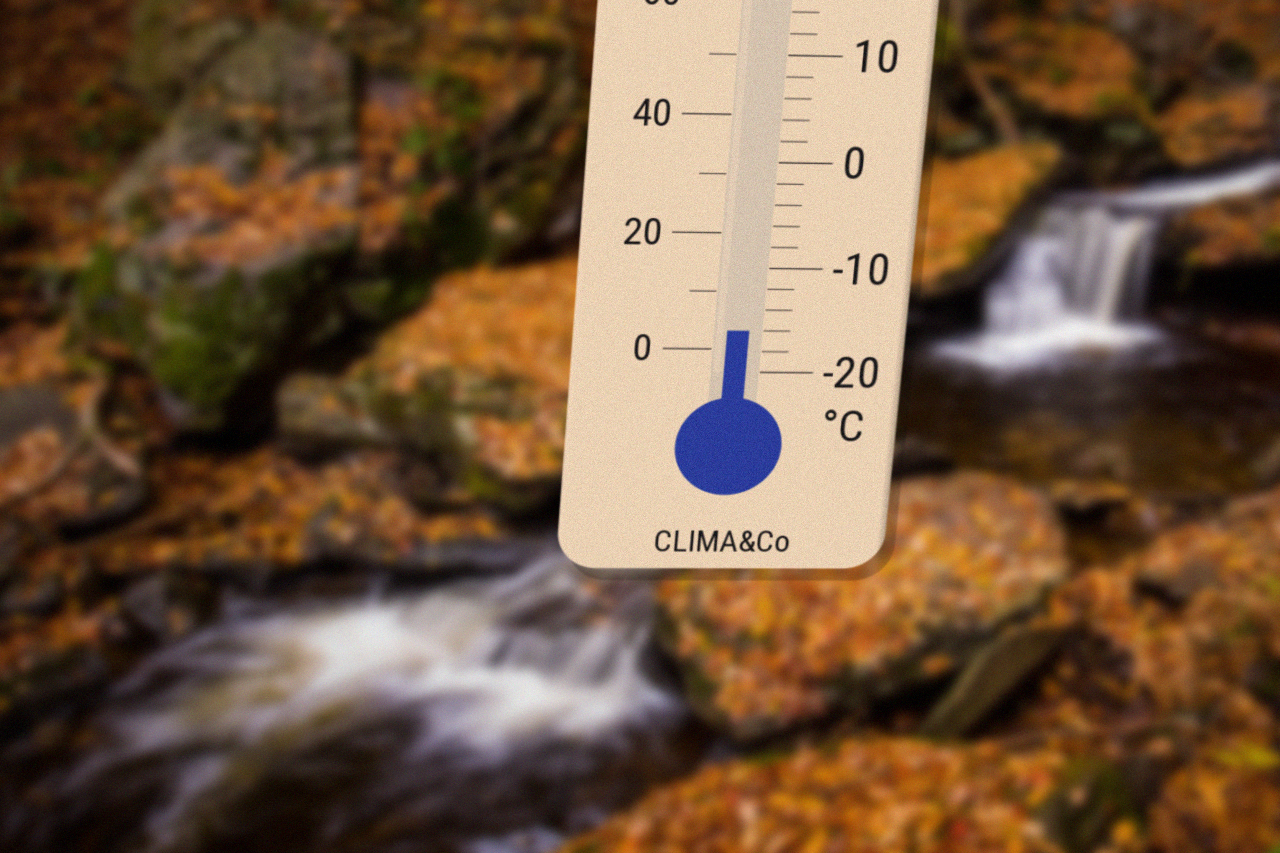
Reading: -16 °C
